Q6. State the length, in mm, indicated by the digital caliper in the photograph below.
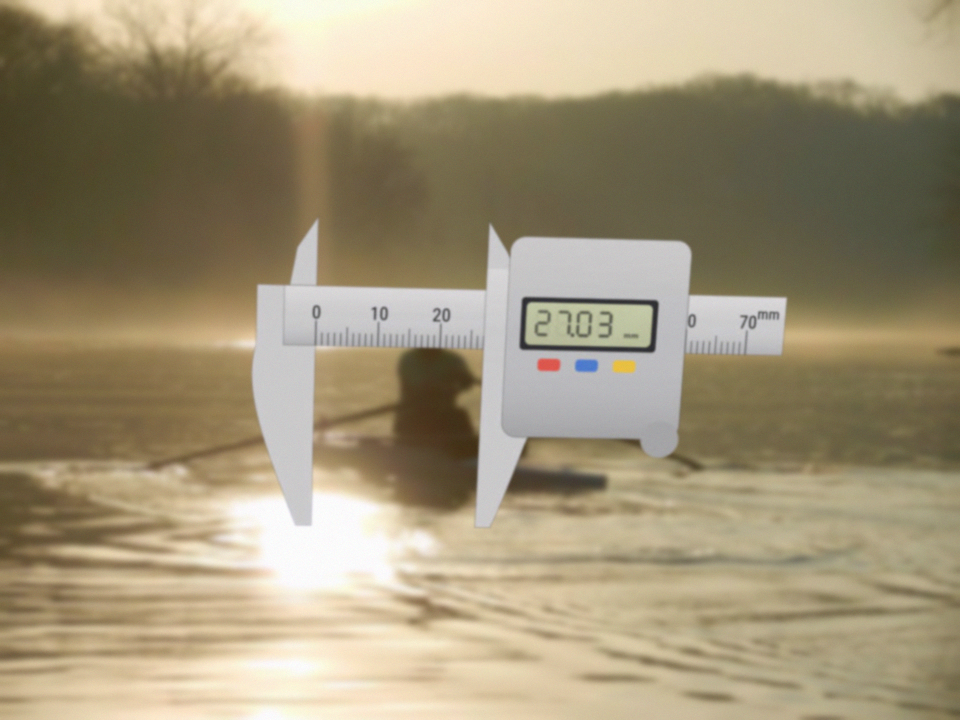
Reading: 27.03 mm
